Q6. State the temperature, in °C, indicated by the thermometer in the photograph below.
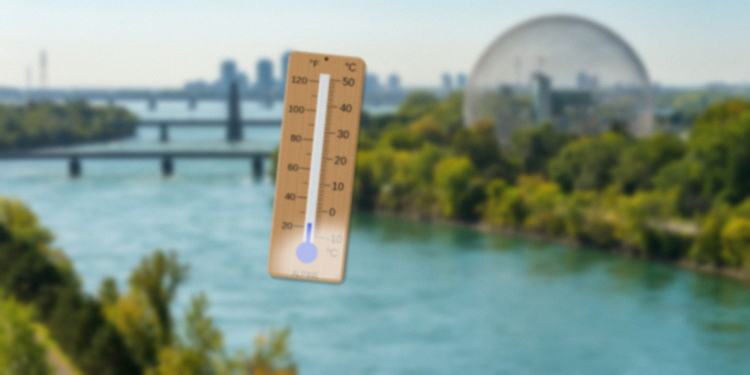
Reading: -5 °C
